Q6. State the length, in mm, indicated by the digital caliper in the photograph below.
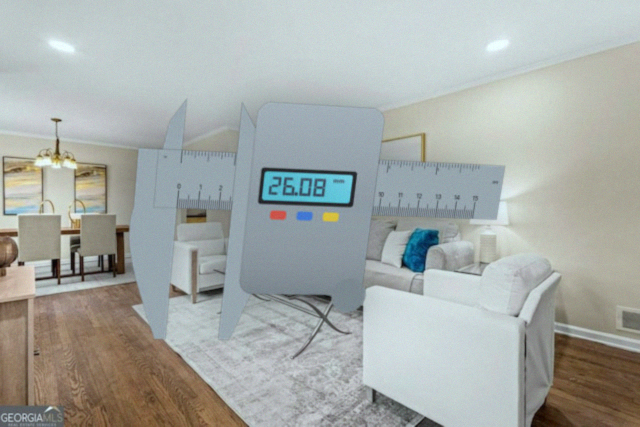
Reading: 26.08 mm
